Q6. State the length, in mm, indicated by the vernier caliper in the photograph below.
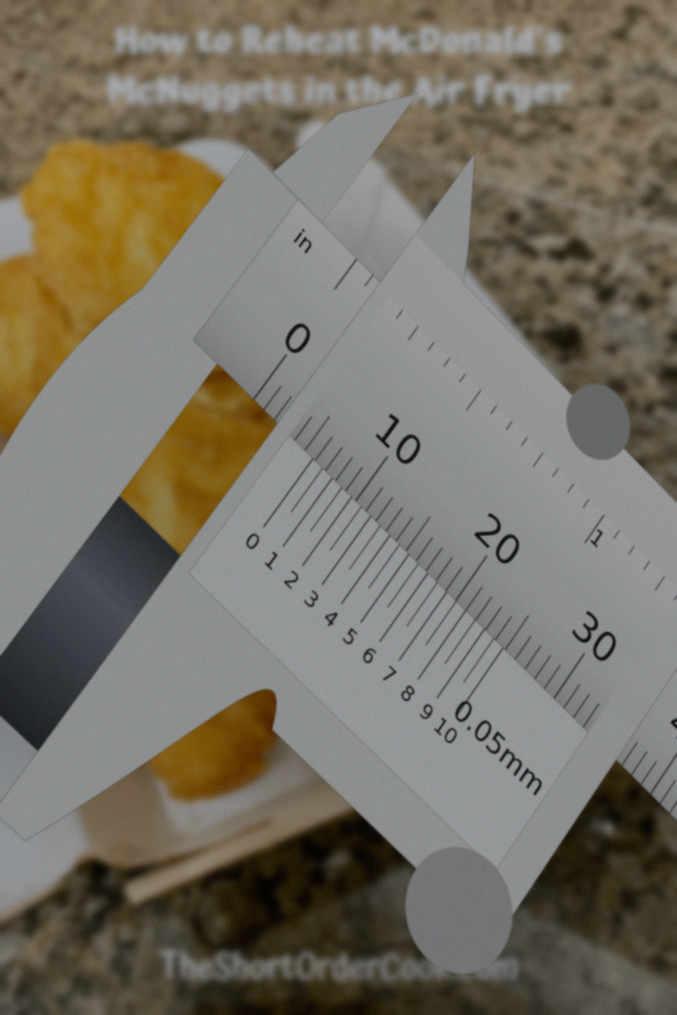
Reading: 5.8 mm
